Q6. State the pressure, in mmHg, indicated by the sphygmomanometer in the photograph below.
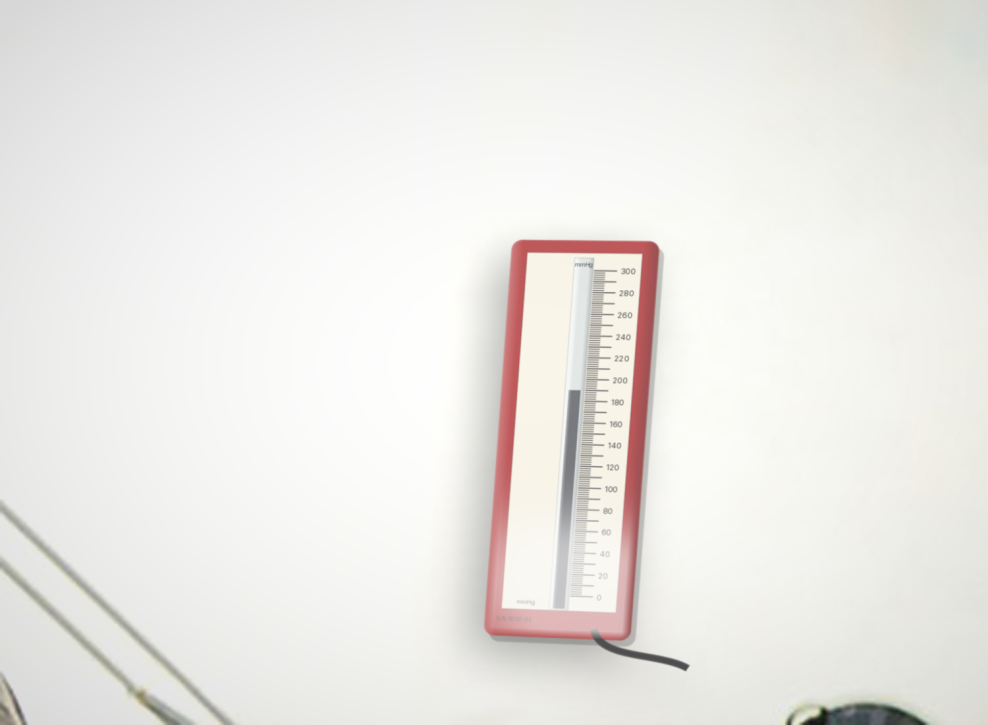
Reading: 190 mmHg
